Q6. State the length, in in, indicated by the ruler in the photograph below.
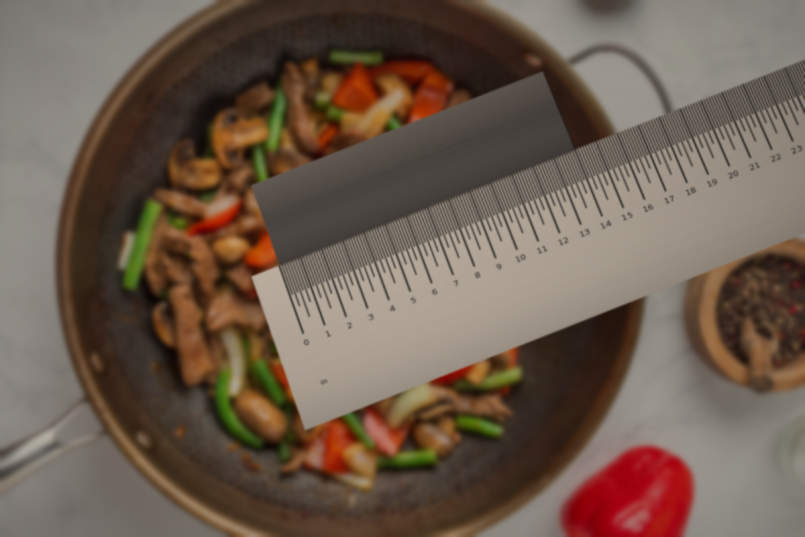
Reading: 14 in
